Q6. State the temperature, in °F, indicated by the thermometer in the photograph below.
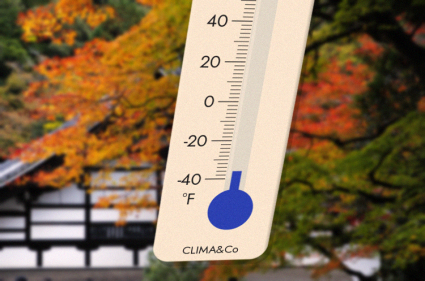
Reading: -36 °F
